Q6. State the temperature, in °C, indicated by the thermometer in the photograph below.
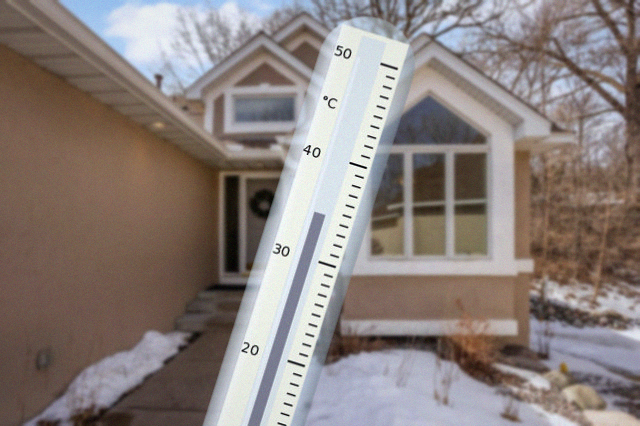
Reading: 34.5 °C
